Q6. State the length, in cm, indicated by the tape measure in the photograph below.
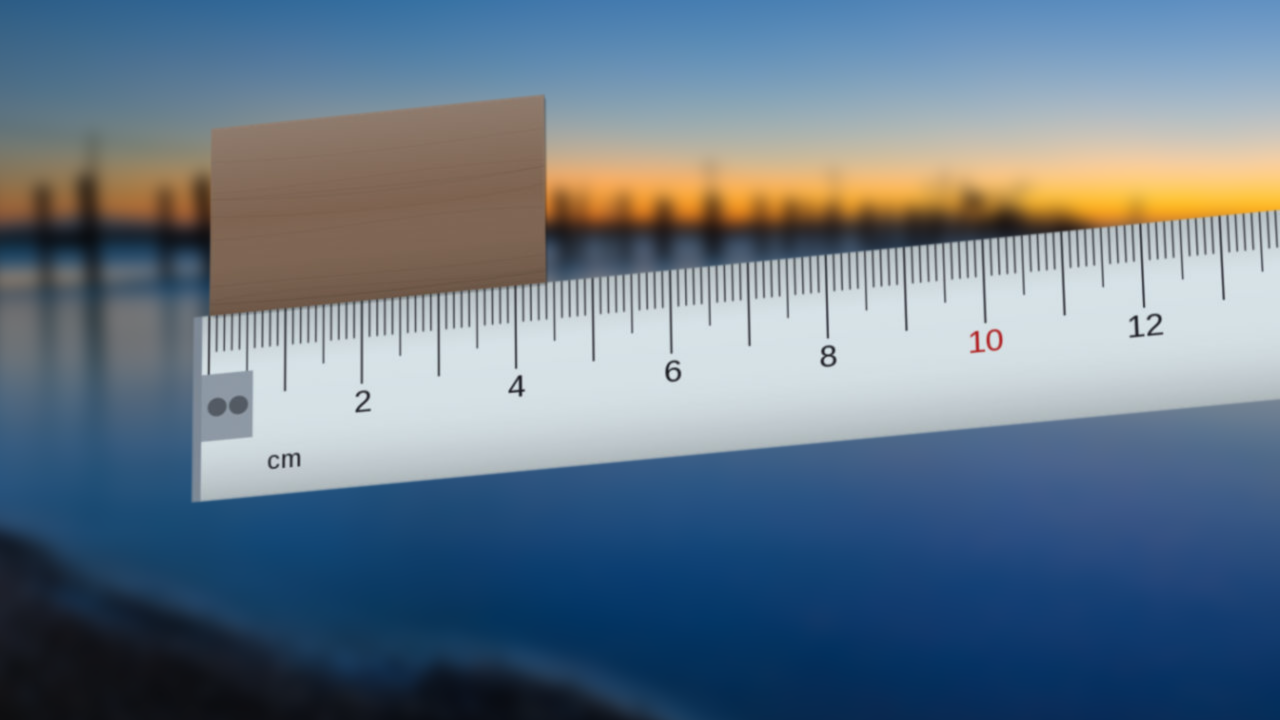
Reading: 4.4 cm
